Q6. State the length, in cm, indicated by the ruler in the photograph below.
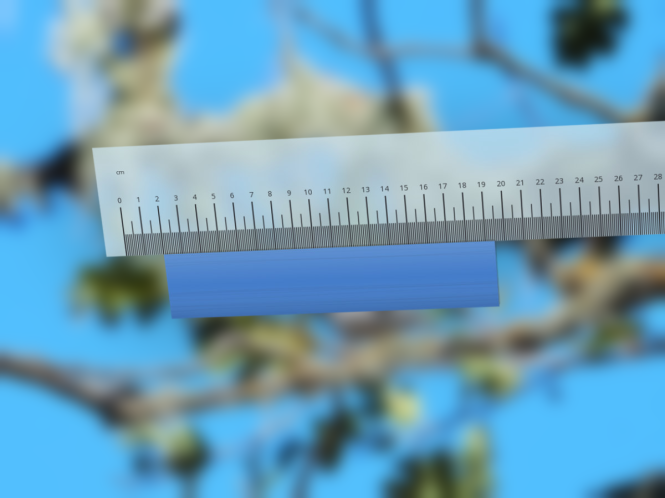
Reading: 17.5 cm
